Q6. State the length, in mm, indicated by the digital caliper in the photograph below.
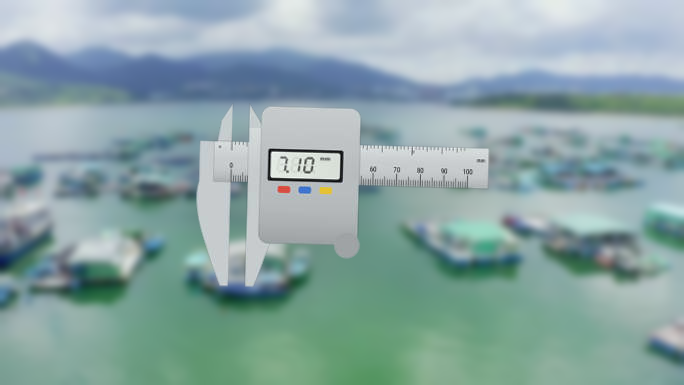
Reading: 7.10 mm
